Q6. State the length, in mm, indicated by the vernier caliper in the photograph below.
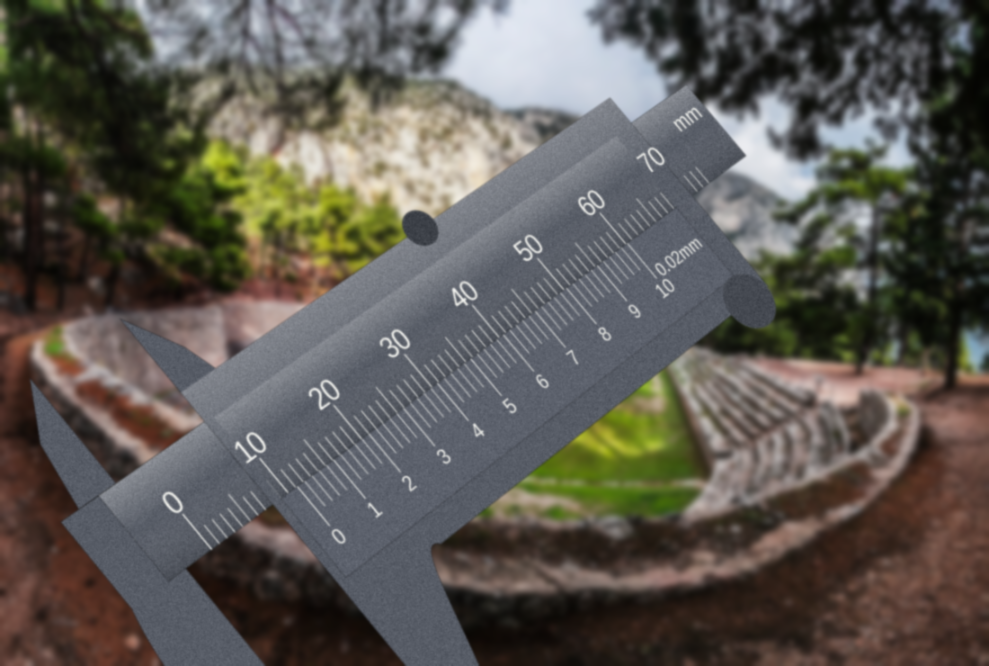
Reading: 11.2 mm
